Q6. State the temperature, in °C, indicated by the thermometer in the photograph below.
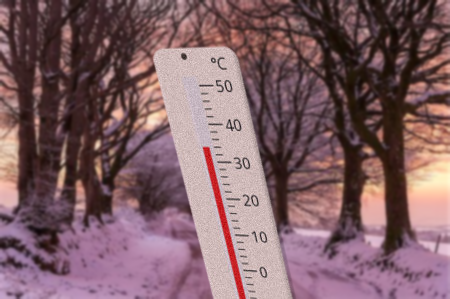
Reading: 34 °C
